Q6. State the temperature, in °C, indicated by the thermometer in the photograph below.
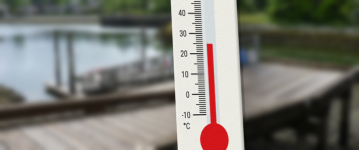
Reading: 25 °C
